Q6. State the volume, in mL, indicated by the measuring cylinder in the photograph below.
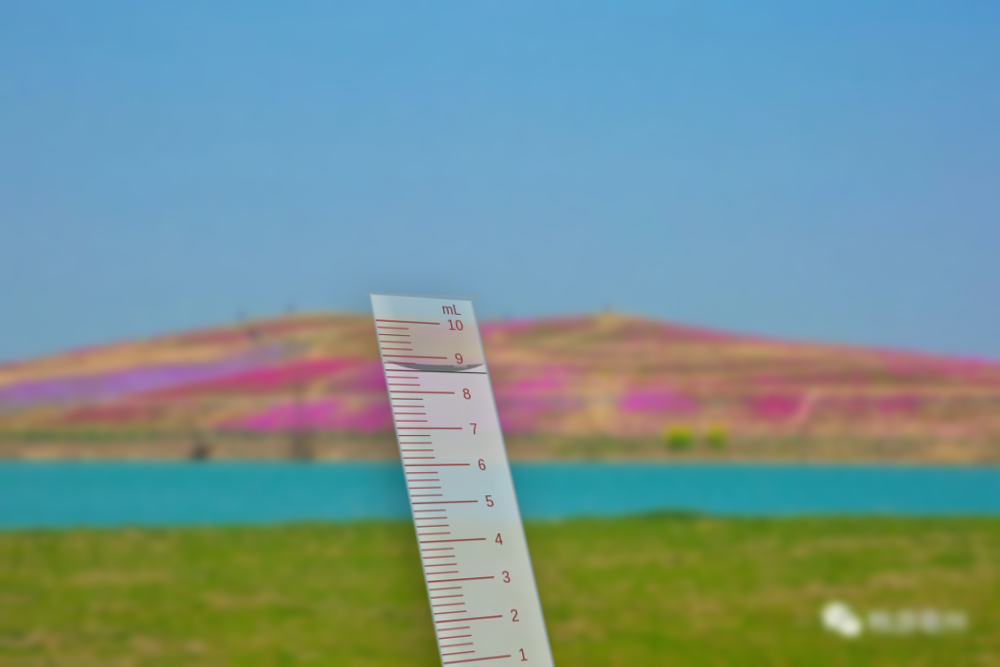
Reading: 8.6 mL
